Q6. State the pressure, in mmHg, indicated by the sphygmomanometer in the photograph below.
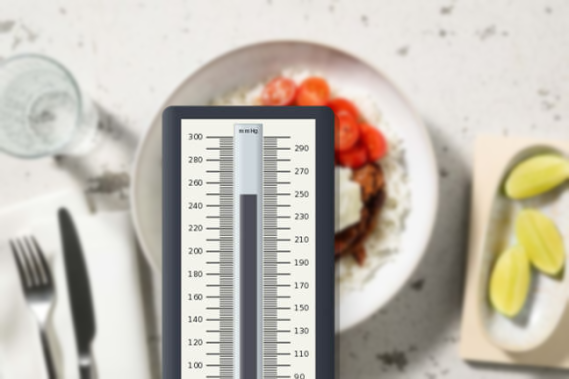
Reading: 250 mmHg
